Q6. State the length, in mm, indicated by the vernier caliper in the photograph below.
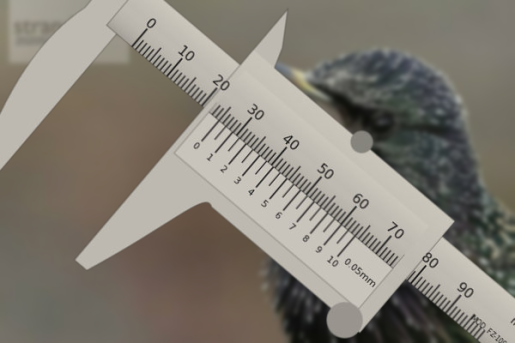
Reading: 25.0 mm
